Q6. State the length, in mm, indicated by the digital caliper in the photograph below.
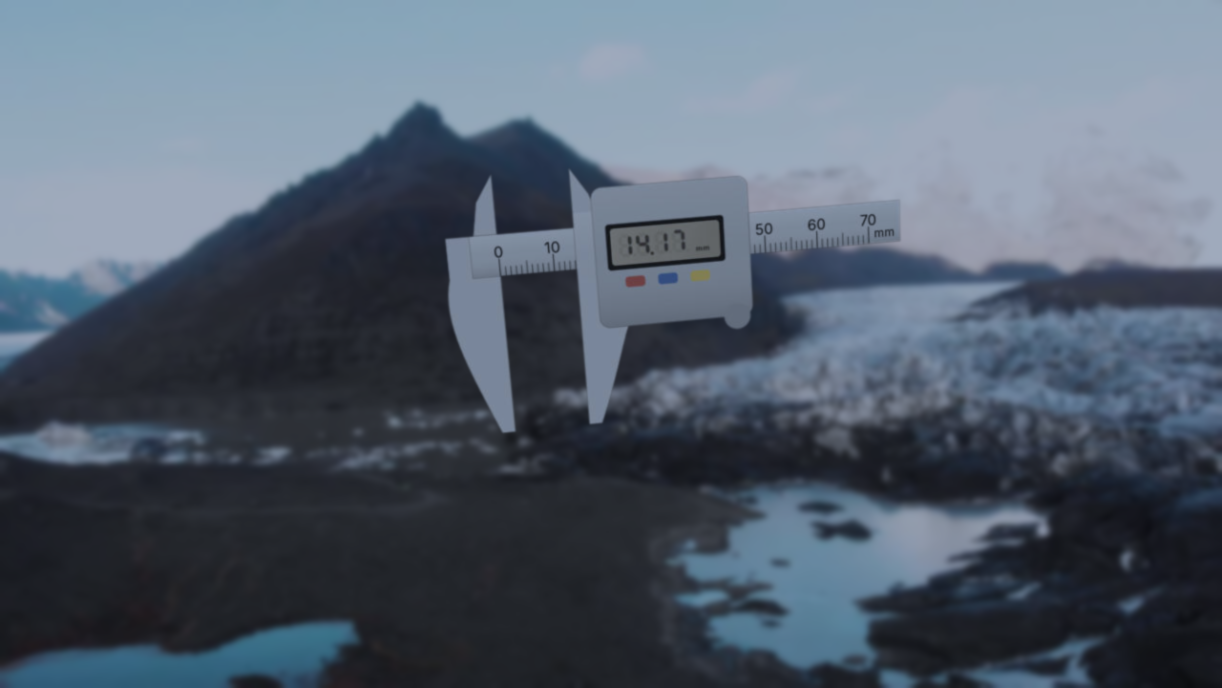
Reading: 14.17 mm
